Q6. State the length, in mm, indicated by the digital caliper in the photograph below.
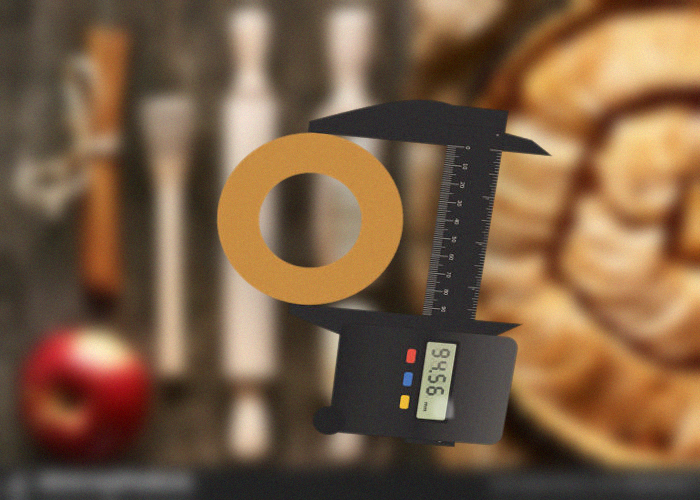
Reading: 94.56 mm
